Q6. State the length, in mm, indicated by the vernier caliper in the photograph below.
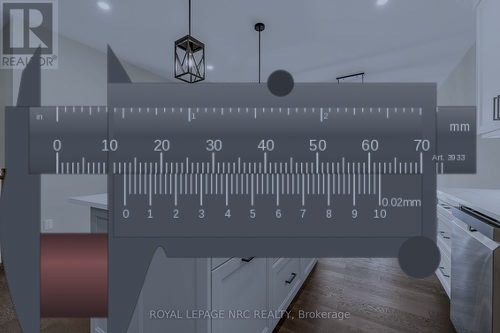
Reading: 13.0 mm
